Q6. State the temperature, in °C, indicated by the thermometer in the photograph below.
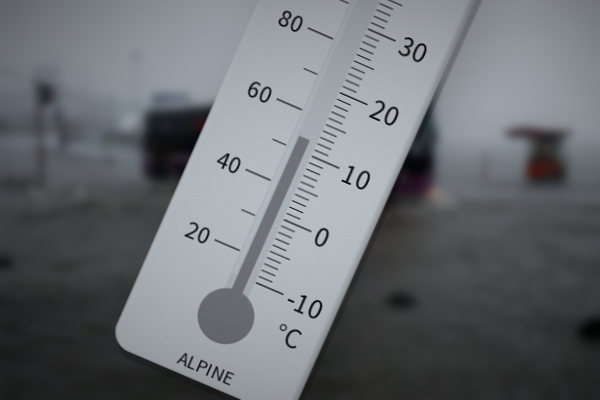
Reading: 12 °C
